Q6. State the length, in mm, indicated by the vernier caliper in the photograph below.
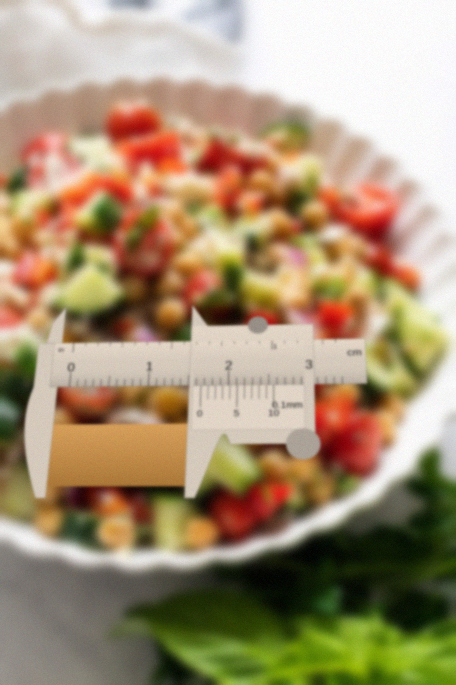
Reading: 16.6 mm
